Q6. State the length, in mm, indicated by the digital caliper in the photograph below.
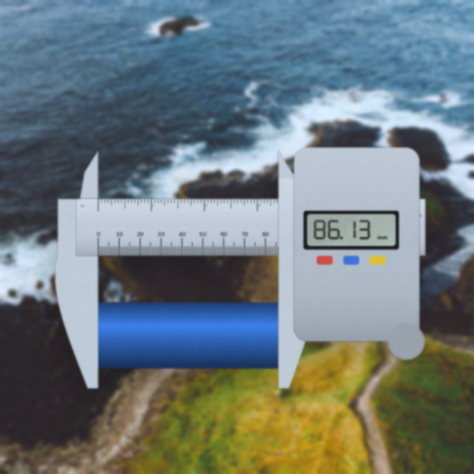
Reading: 86.13 mm
